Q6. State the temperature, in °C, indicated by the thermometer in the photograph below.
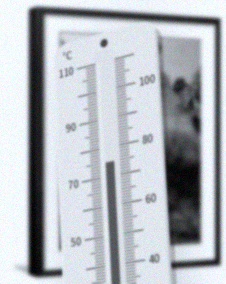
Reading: 75 °C
